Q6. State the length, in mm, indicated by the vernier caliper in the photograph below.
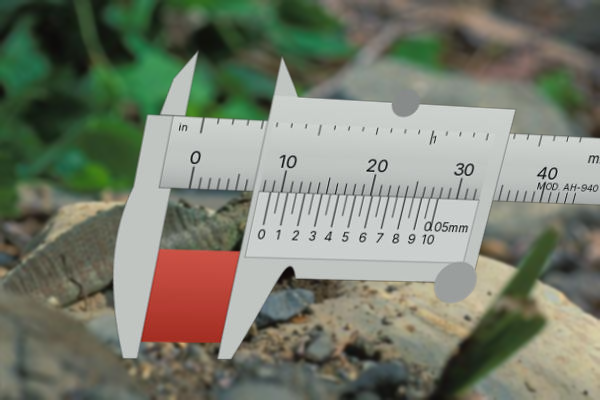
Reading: 8.8 mm
